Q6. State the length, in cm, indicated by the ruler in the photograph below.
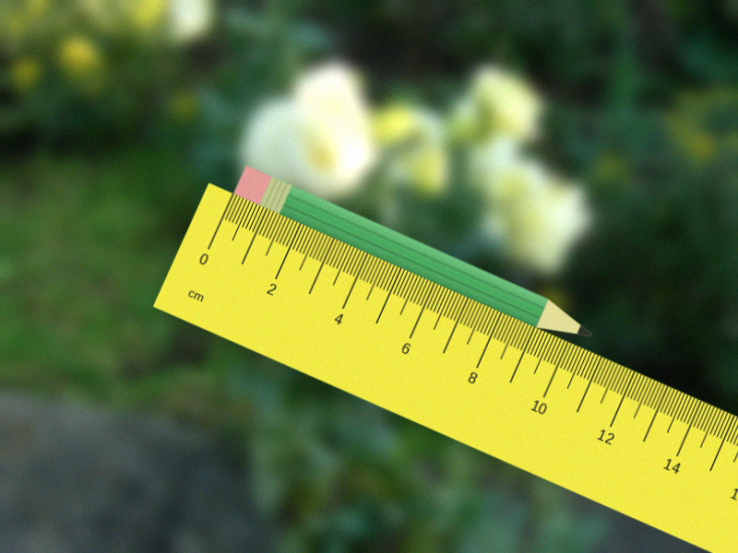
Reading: 10.5 cm
